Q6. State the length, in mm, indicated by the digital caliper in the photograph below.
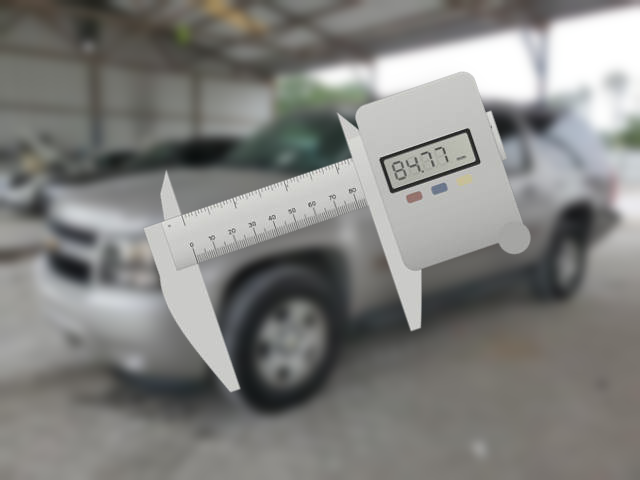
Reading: 84.77 mm
